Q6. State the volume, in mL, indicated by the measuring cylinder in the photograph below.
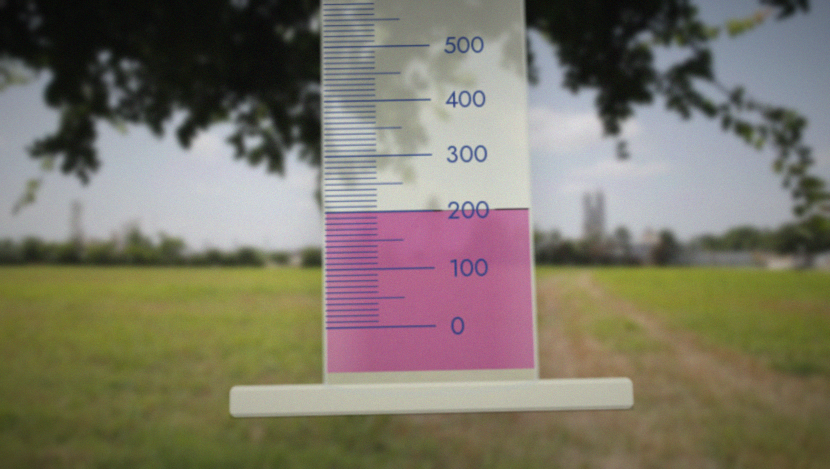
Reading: 200 mL
